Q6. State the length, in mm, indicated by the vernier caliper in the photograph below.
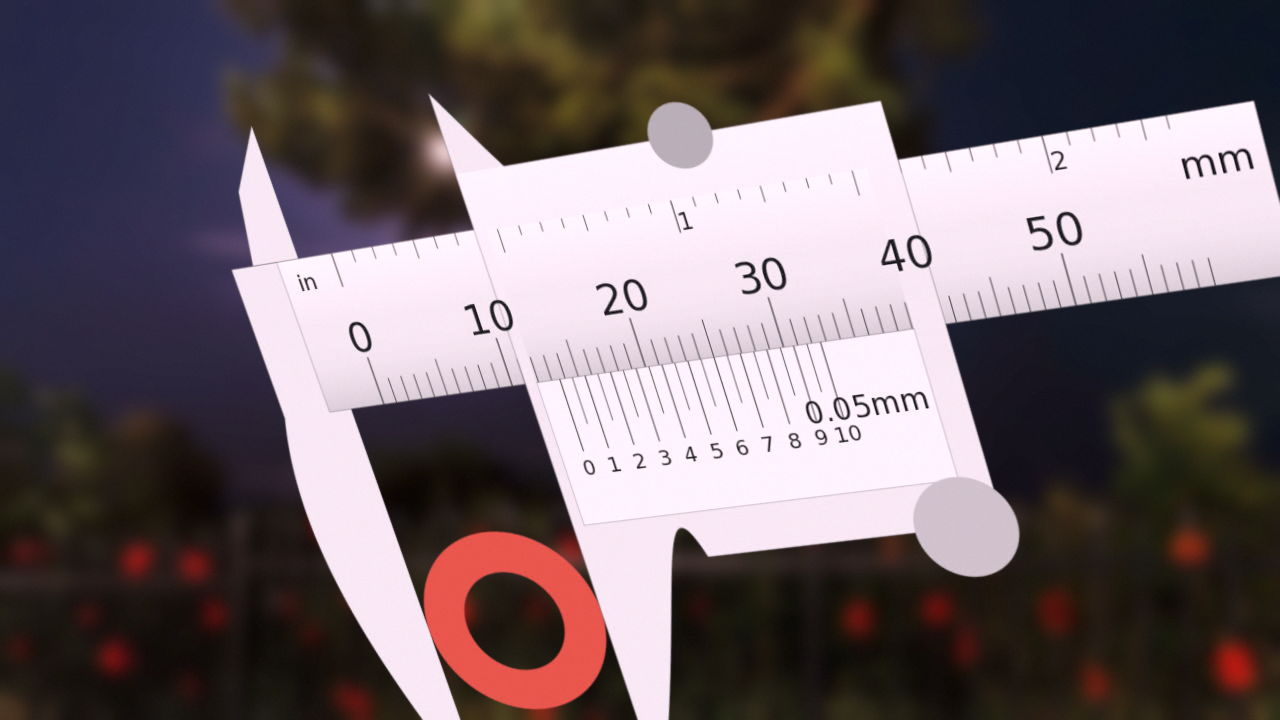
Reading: 13.6 mm
